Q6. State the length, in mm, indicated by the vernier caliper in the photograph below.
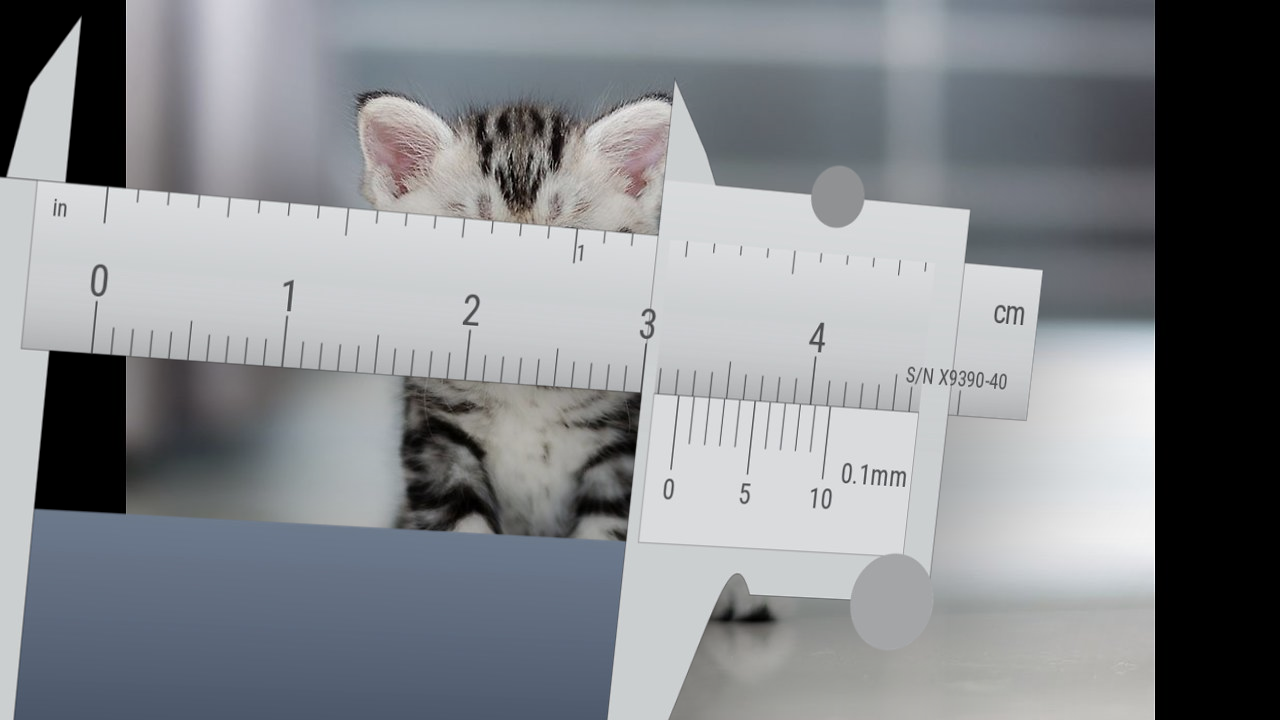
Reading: 32.2 mm
